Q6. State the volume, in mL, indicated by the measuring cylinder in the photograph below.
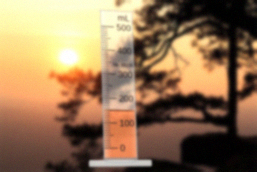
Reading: 150 mL
